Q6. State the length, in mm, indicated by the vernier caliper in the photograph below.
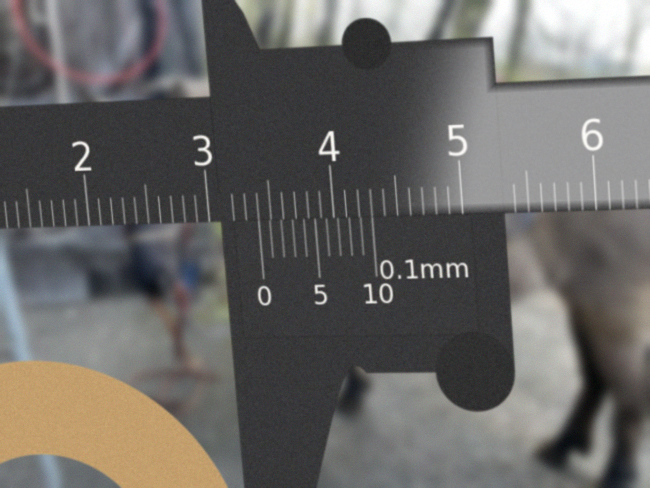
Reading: 34.0 mm
